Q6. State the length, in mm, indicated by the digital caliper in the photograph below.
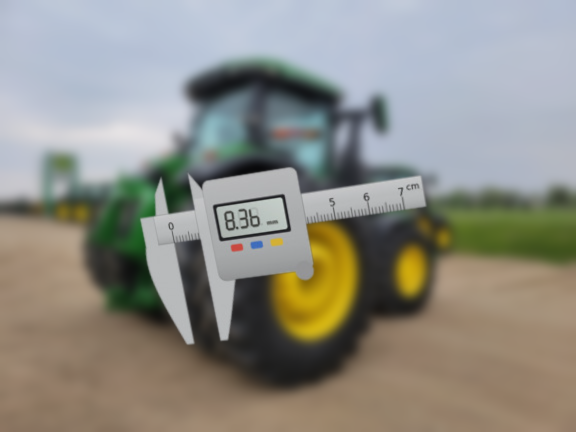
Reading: 8.36 mm
